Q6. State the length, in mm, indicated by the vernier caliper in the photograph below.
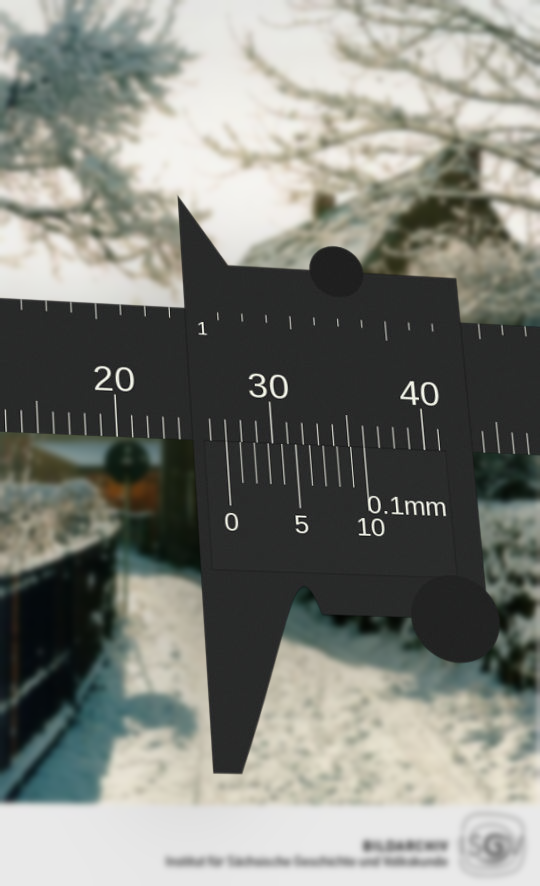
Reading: 27.0 mm
